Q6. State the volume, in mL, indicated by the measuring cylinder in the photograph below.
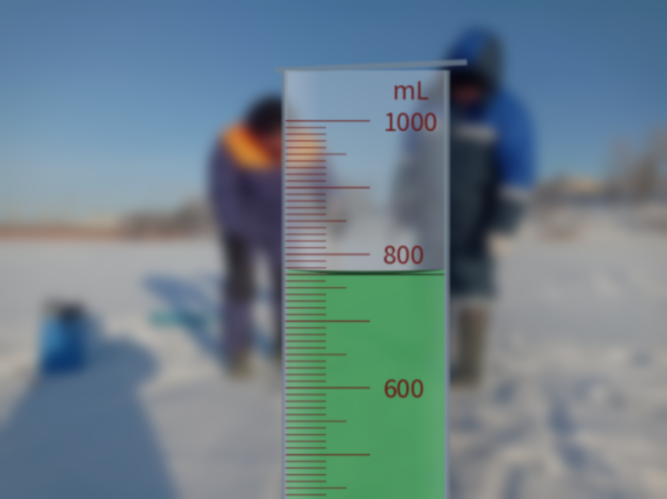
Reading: 770 mL
